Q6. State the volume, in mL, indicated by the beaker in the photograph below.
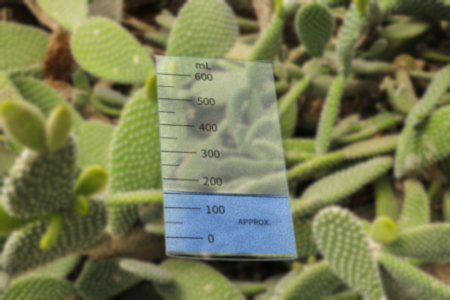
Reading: 150 mL
